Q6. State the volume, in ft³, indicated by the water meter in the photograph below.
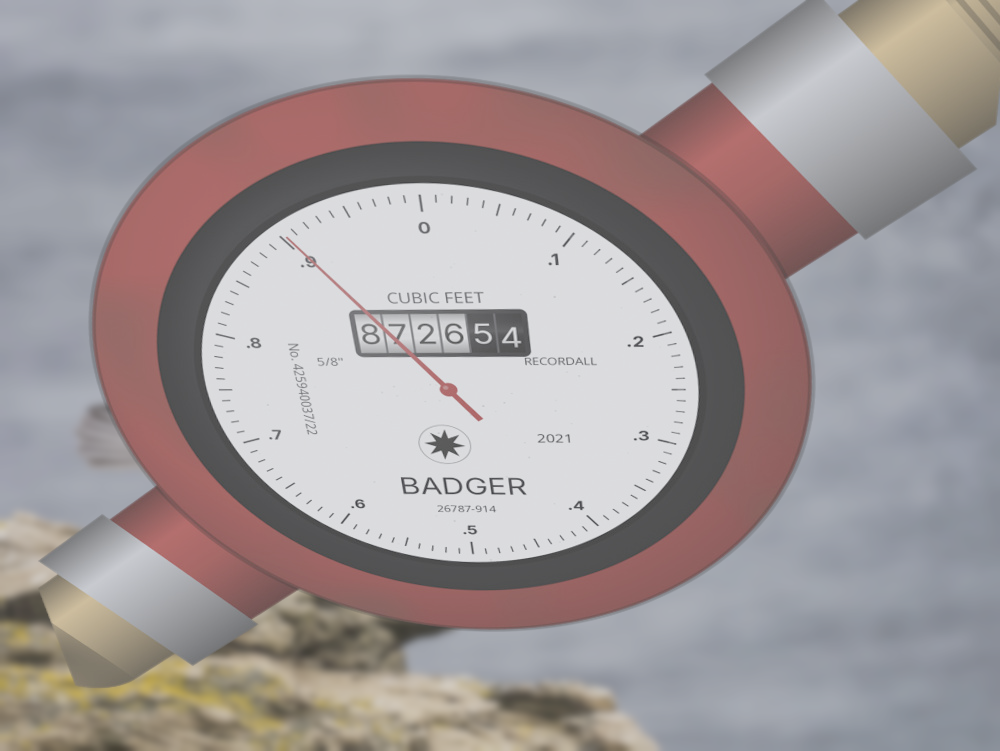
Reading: 872653.90 ft³
